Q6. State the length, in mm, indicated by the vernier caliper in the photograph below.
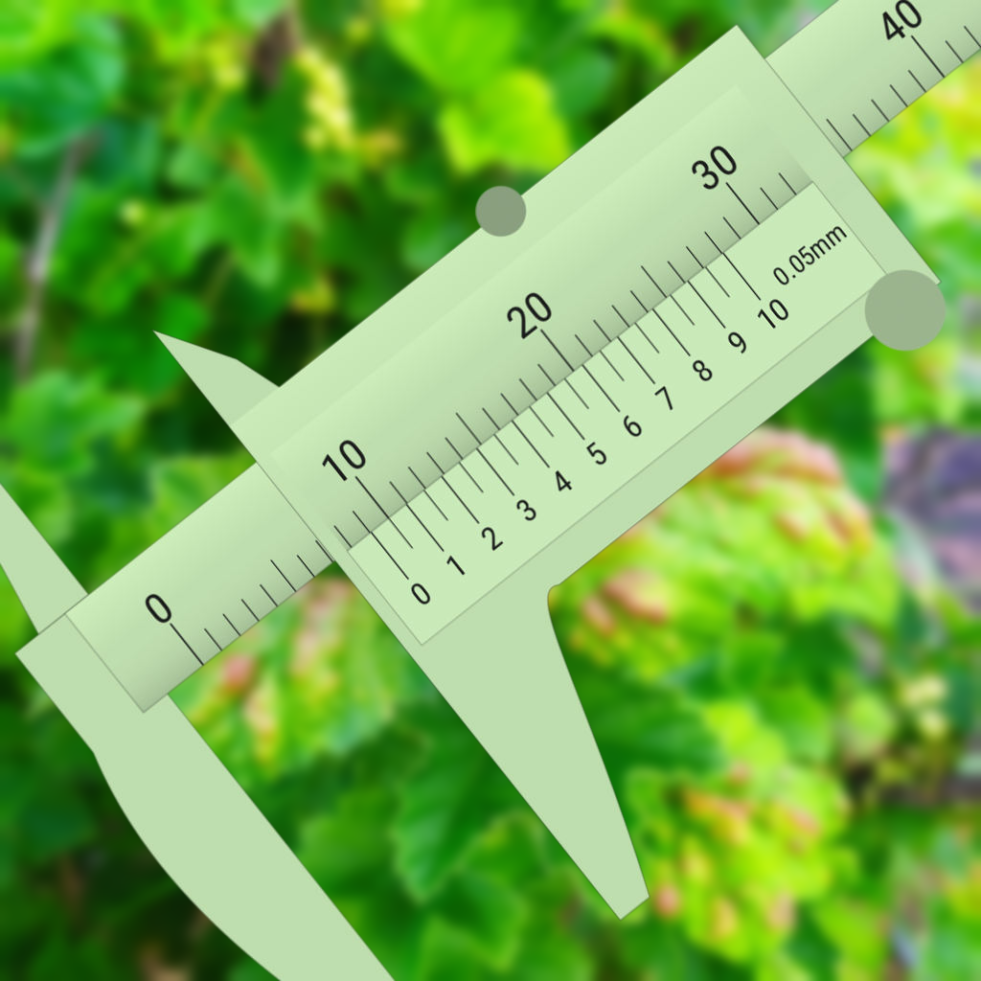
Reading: 9.05 mm
